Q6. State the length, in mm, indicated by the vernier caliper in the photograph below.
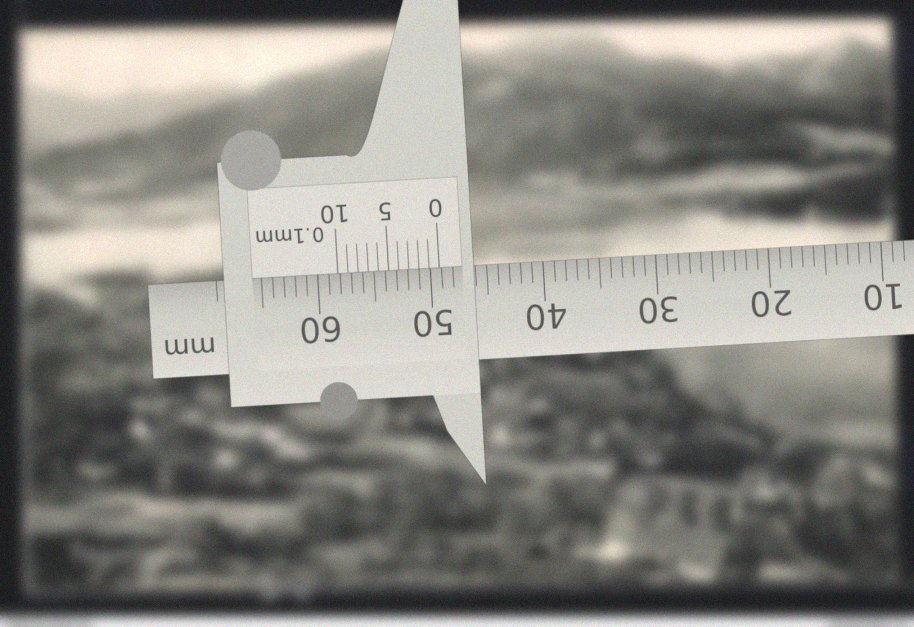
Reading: 49.2 mm
